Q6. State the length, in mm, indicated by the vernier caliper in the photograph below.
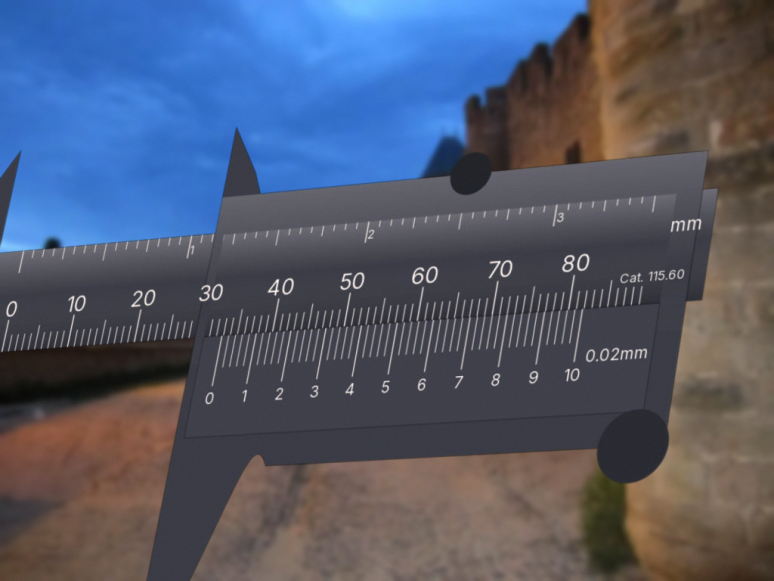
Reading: 32.8 mm
